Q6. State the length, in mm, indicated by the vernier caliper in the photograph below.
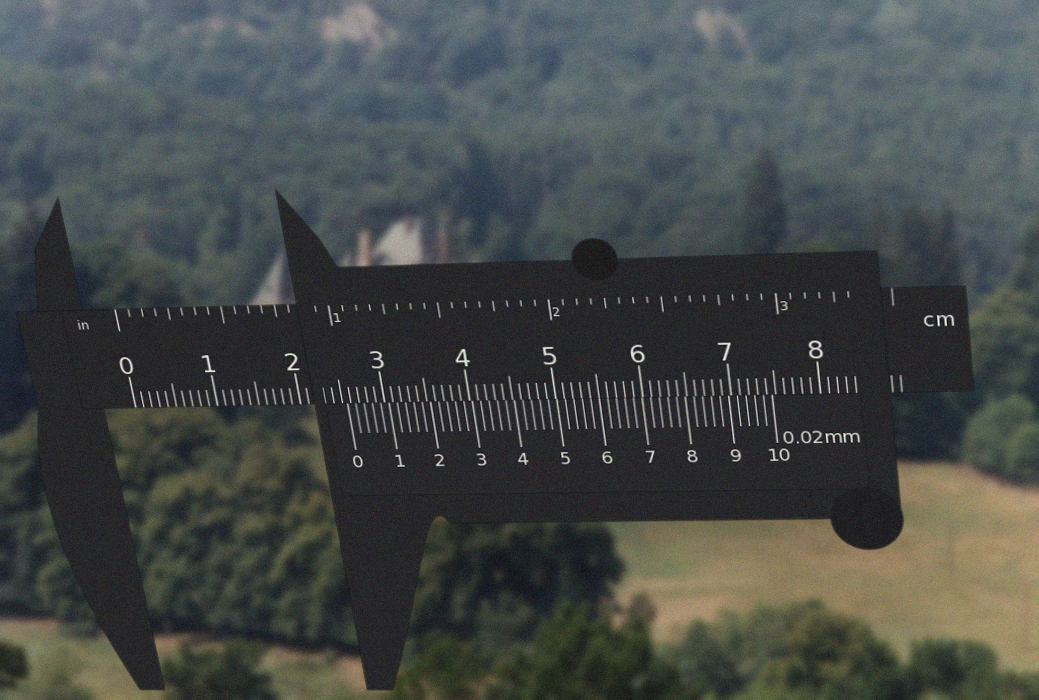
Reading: 25.6 mm
